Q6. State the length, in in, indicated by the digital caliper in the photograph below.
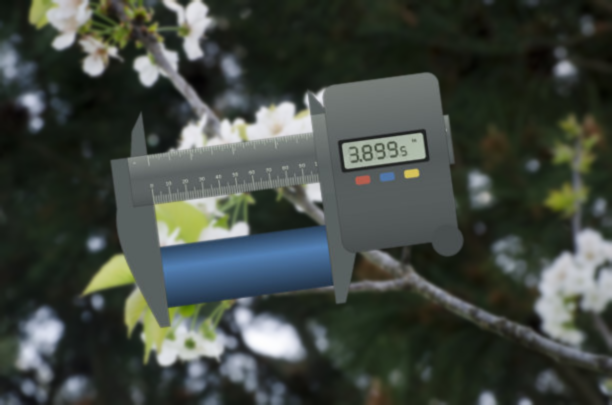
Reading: 3.8995 in
